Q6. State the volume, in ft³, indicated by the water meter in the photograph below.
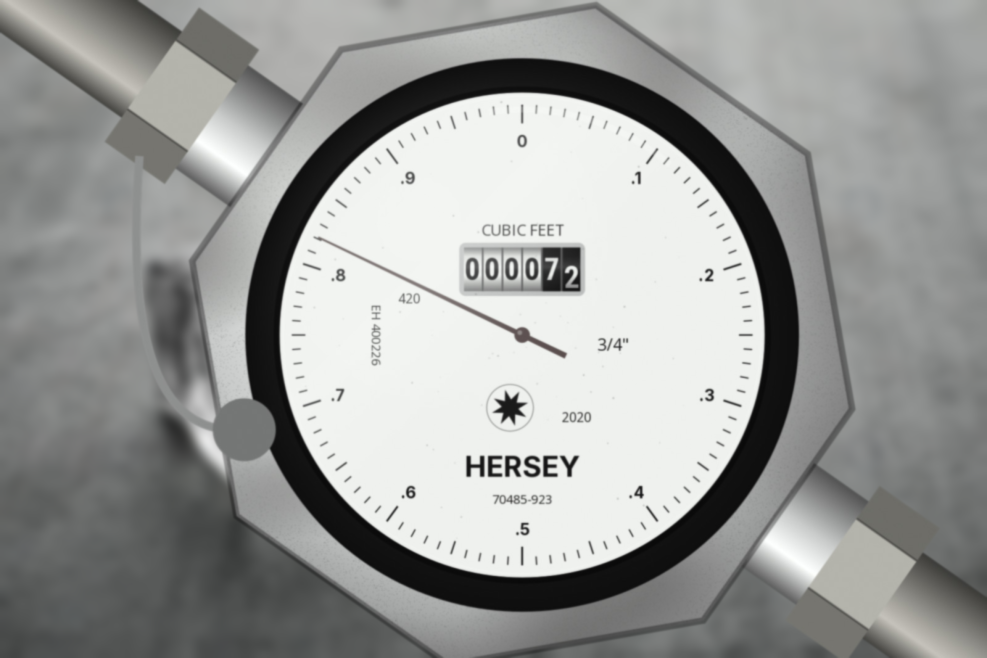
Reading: 71.82 ft³
